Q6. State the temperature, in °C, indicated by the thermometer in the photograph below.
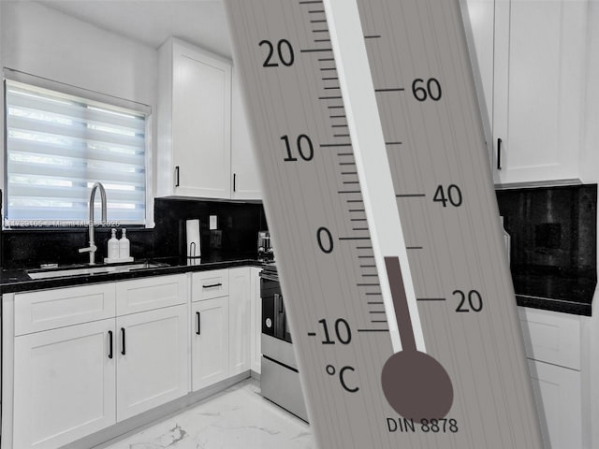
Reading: -2 °C
